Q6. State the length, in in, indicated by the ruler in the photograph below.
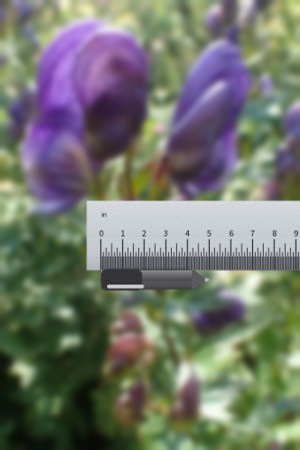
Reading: 5 in
